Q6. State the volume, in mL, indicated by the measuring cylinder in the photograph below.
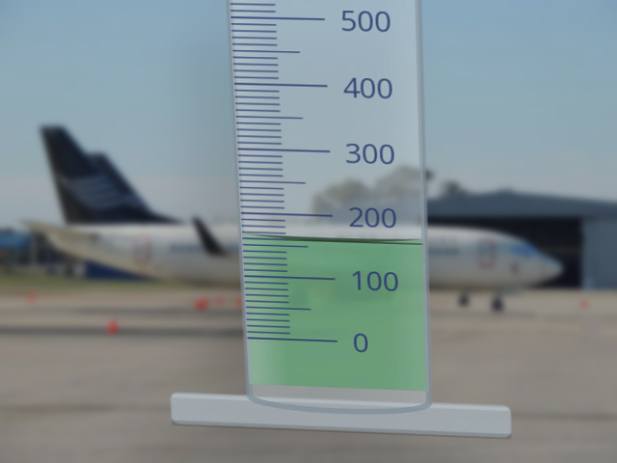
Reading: 160 mL
